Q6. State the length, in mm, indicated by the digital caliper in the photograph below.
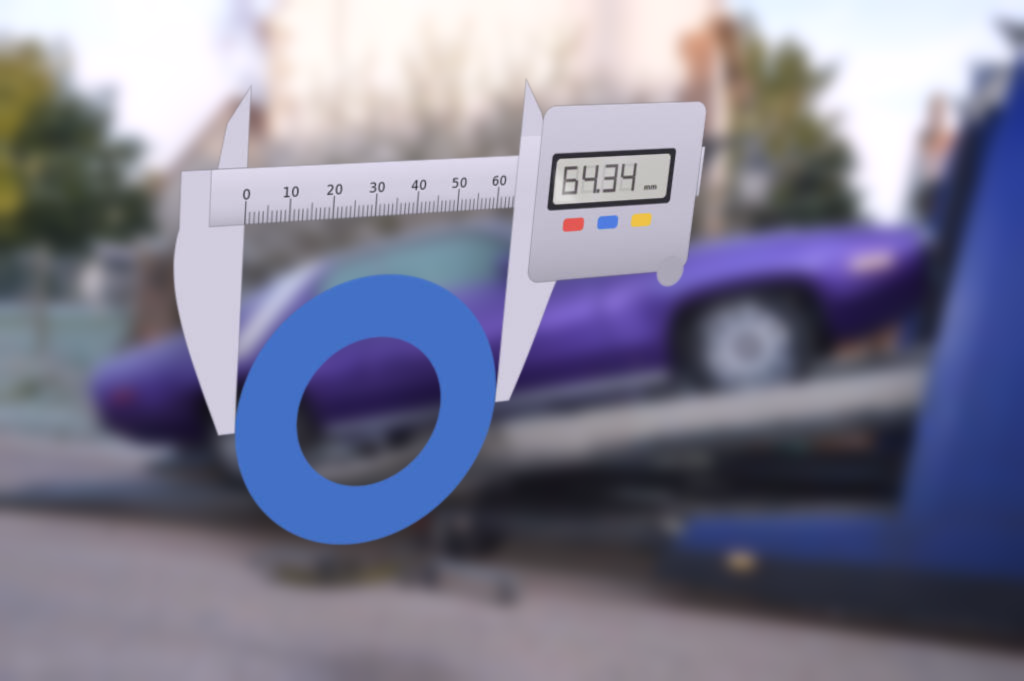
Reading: 64.34 mm
